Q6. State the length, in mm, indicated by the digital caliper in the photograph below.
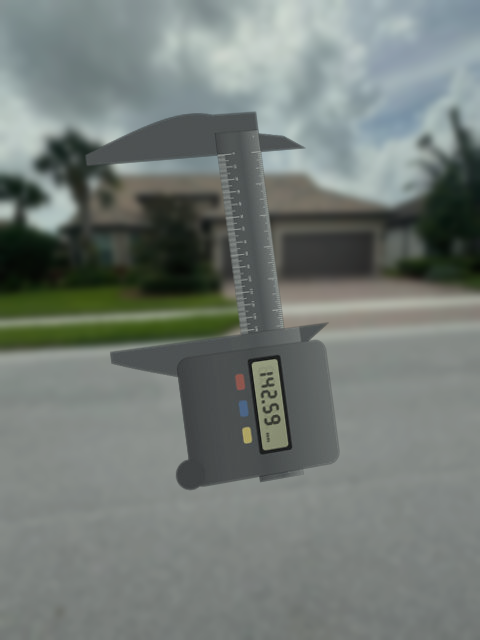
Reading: 142.59 mm
